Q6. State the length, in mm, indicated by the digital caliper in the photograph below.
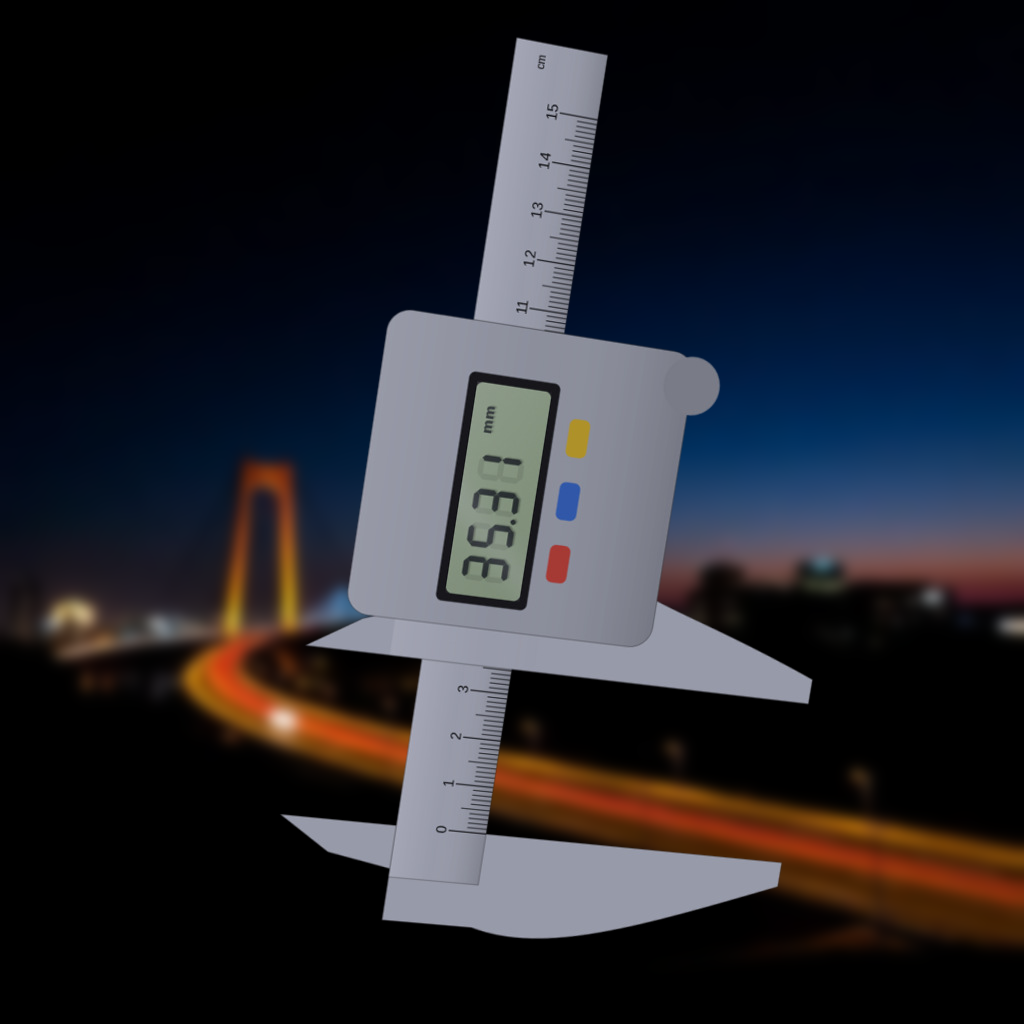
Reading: 35.31 mm
